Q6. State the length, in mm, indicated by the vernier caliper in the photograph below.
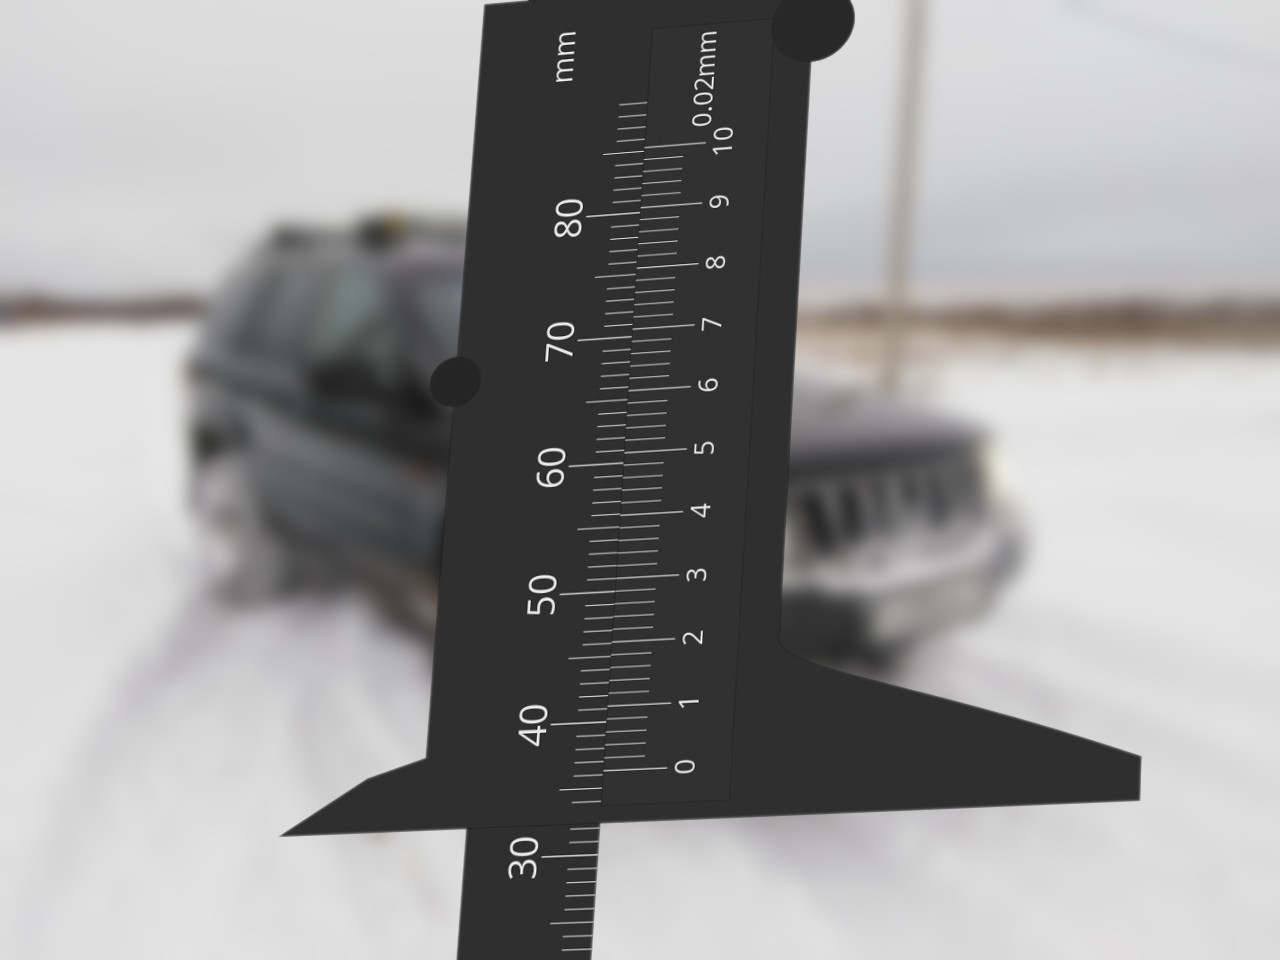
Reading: 36.3 mm
